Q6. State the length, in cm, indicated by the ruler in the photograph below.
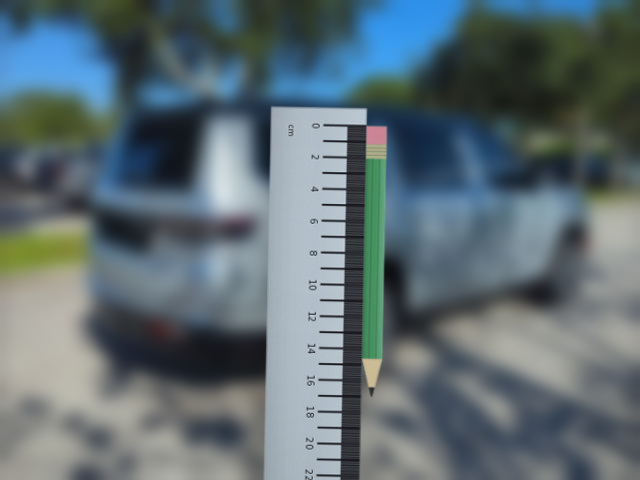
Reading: 17 cm
